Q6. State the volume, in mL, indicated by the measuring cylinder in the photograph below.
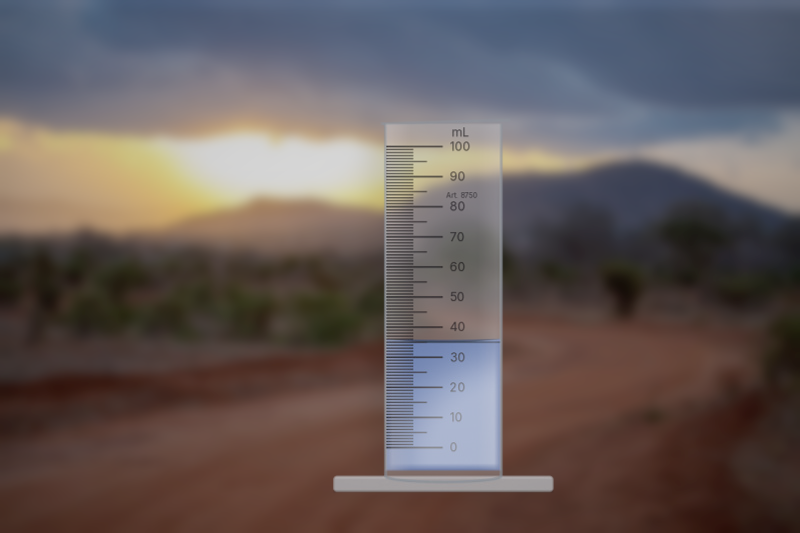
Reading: 35 mL
